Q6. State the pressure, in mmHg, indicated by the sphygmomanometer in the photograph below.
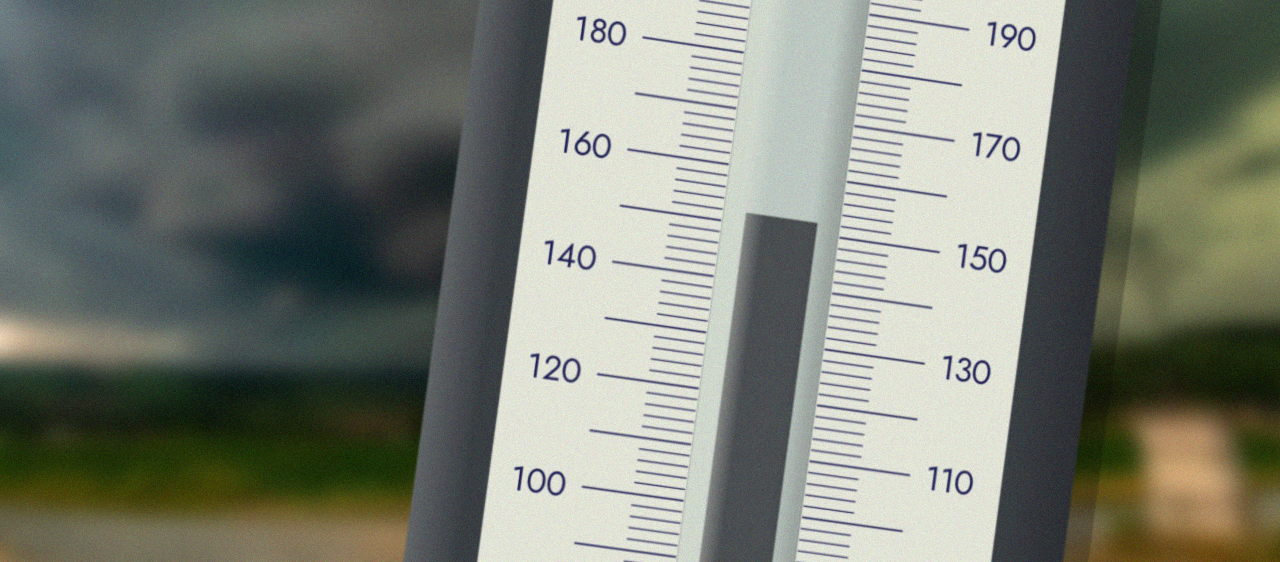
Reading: 152 mmHg
